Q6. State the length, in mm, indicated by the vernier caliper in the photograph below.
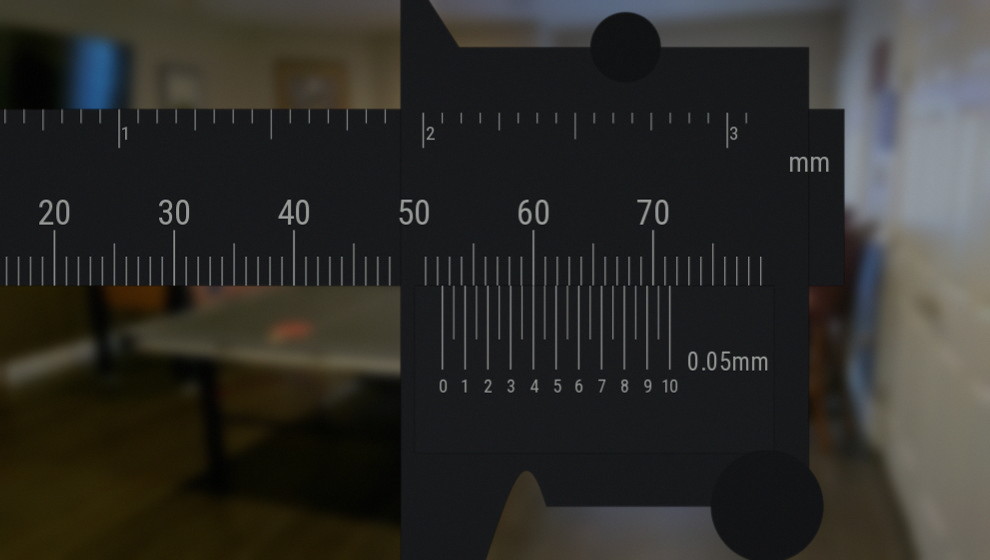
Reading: 52.4 mm
